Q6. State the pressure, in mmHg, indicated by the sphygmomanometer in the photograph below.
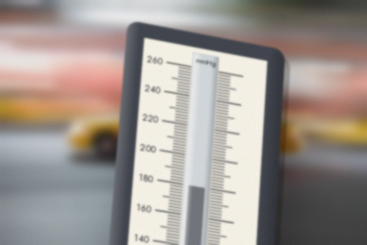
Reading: 180 mmHg
